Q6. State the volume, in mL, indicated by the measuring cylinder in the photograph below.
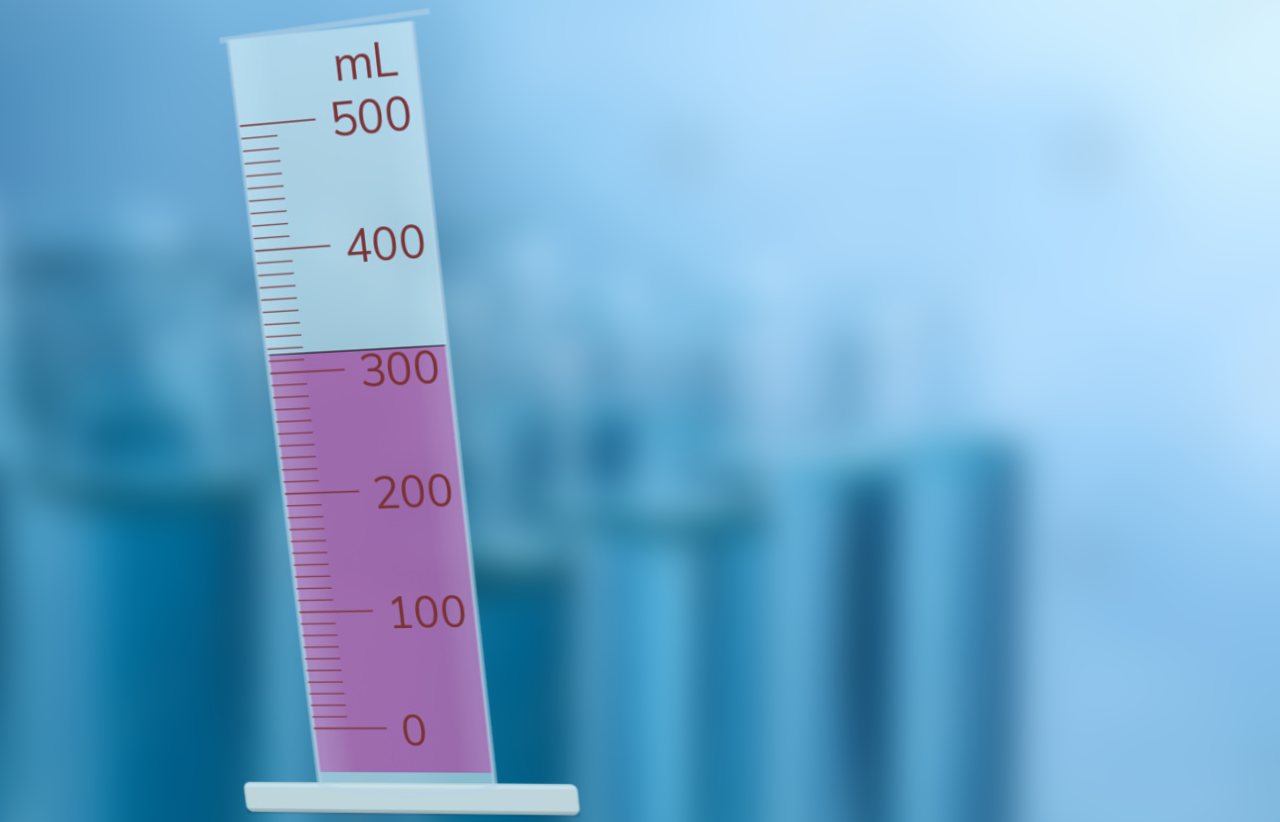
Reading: 315 mL
